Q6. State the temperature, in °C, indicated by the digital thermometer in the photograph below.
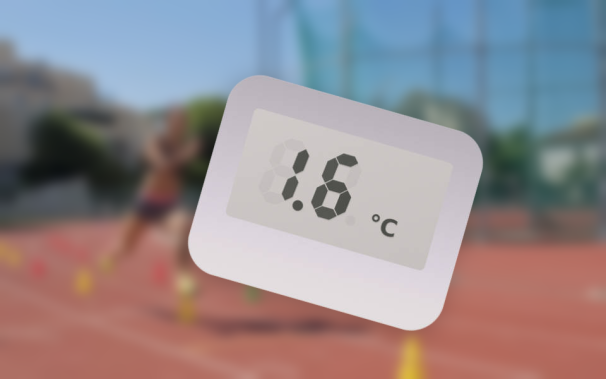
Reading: 1.6 °C
